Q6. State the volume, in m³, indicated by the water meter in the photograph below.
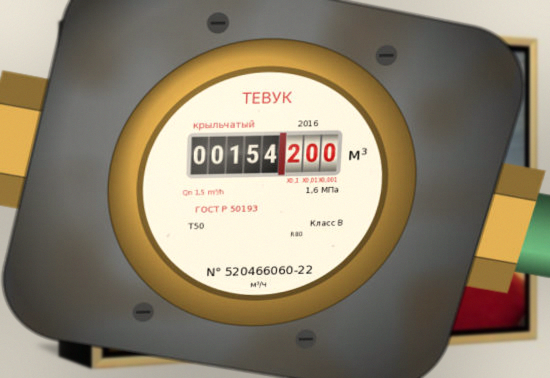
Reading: 154.200 m³
